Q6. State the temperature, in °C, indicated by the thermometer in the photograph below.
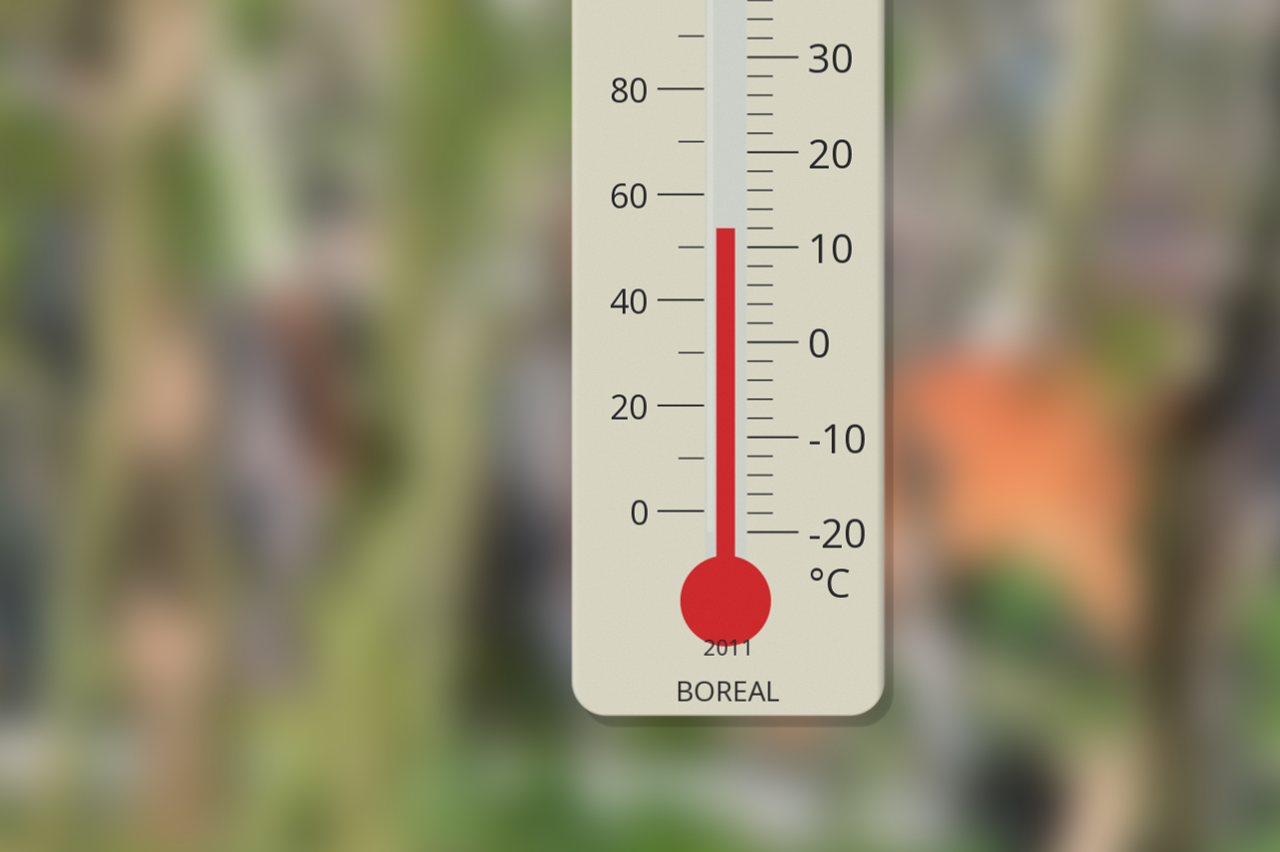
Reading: 12 °C
